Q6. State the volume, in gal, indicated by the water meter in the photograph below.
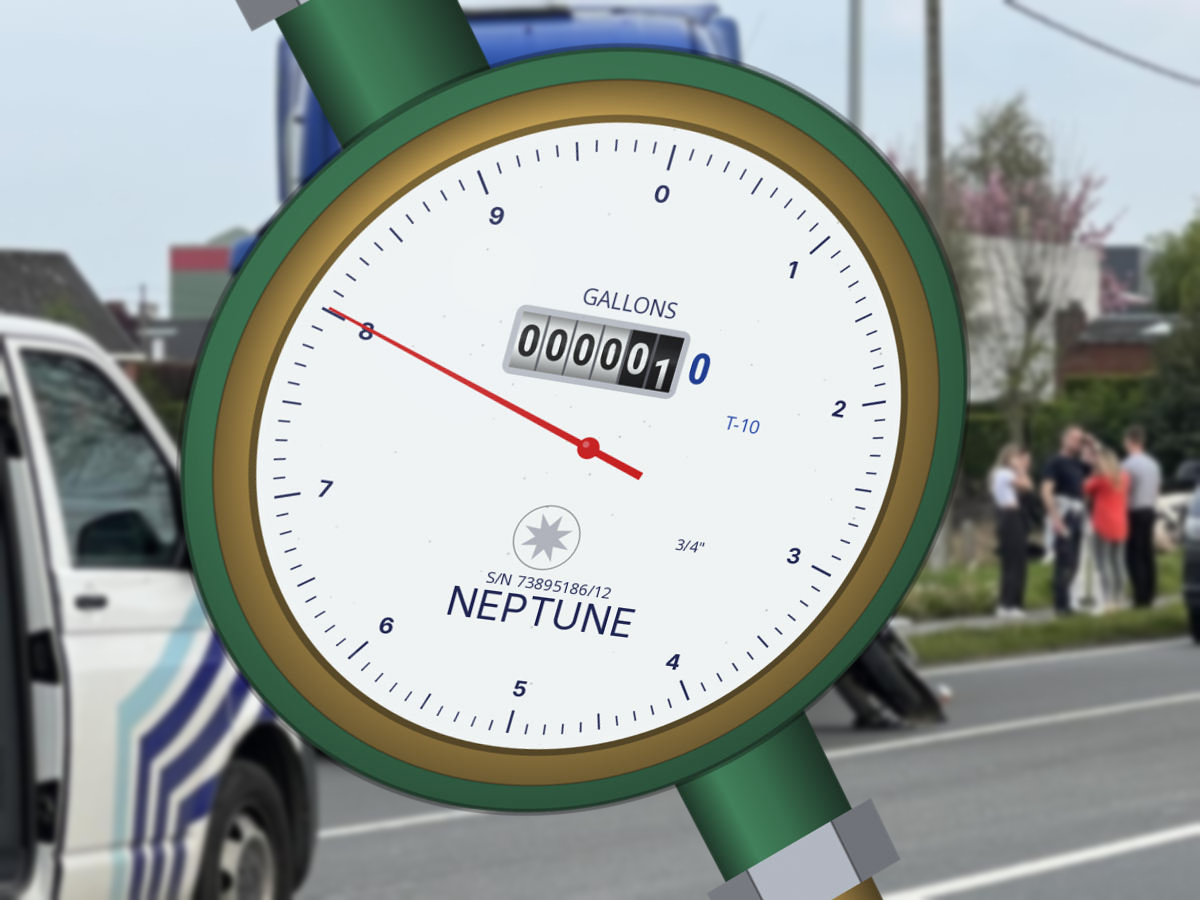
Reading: 8.0 gal
